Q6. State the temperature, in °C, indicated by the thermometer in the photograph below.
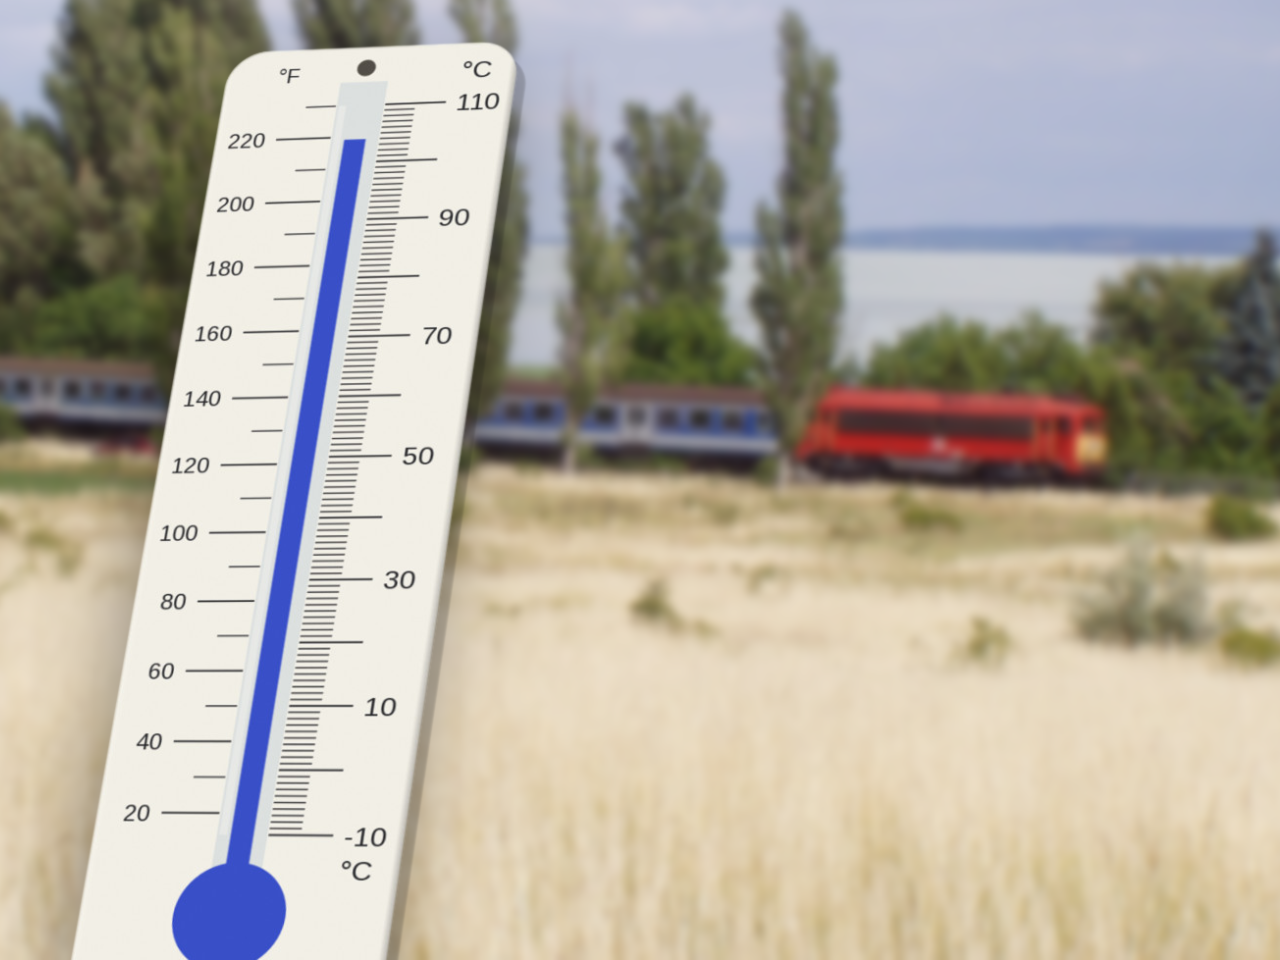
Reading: 104 °C
